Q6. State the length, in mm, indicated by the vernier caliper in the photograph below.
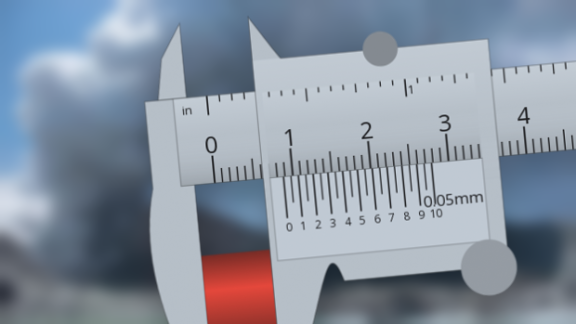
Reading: 8.8 mm
